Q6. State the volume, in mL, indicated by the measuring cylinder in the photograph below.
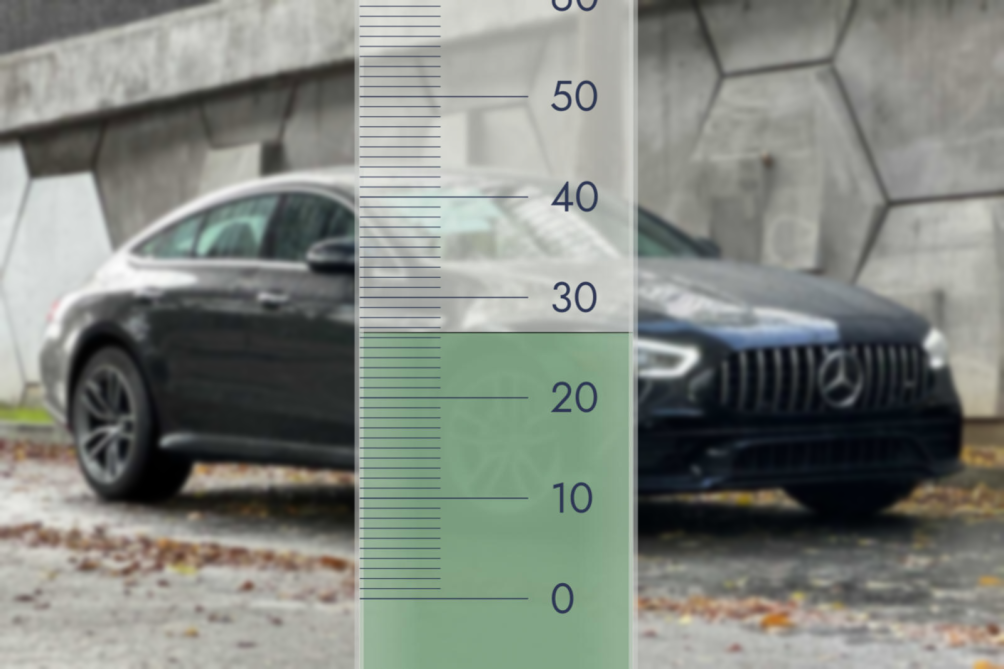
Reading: 26.5 mL
